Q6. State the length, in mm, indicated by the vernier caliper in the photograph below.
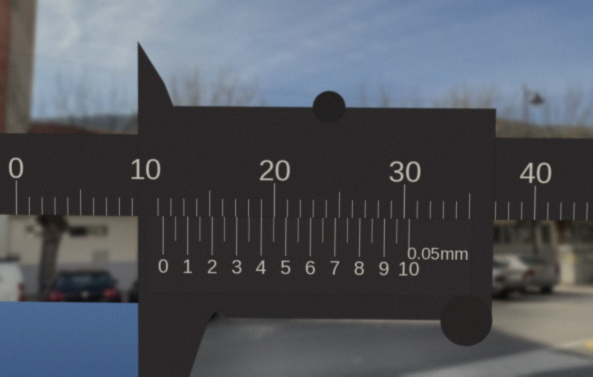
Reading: 11.4 mm
